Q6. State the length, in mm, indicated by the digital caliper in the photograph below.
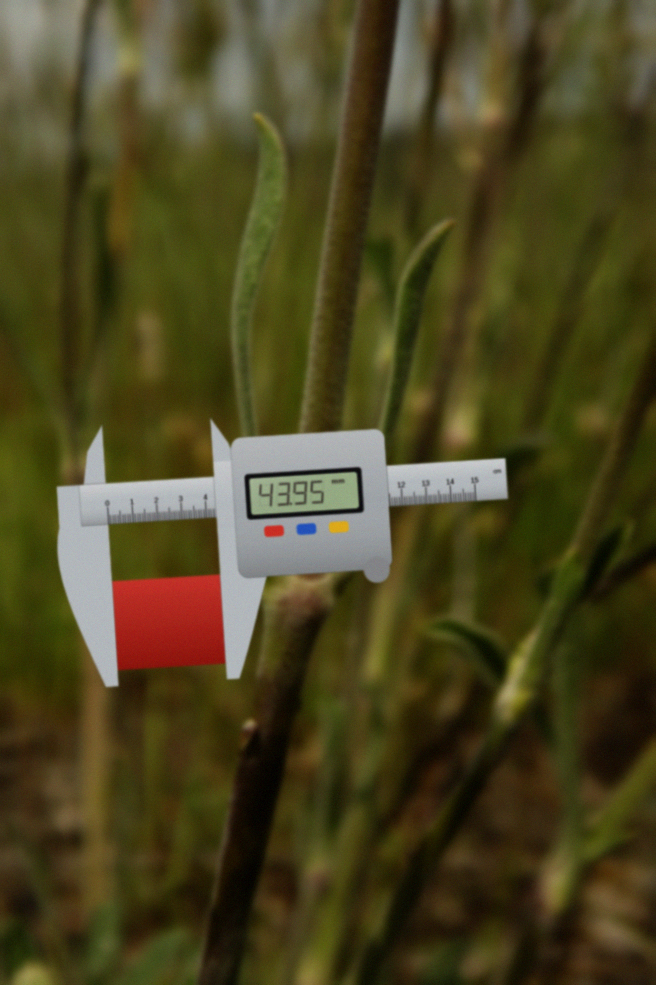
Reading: 43.95 mm
